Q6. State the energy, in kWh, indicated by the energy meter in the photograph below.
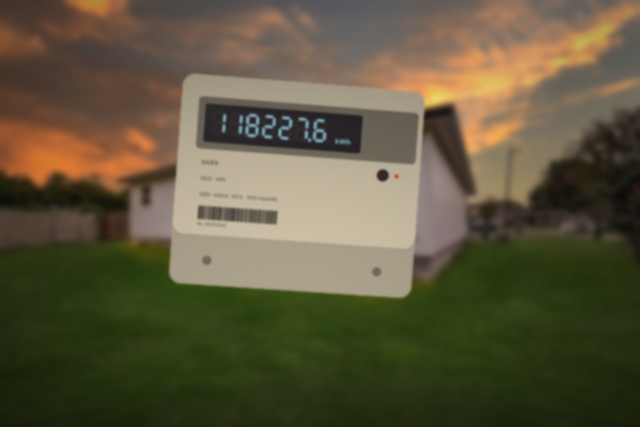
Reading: 118227.6 kWh
